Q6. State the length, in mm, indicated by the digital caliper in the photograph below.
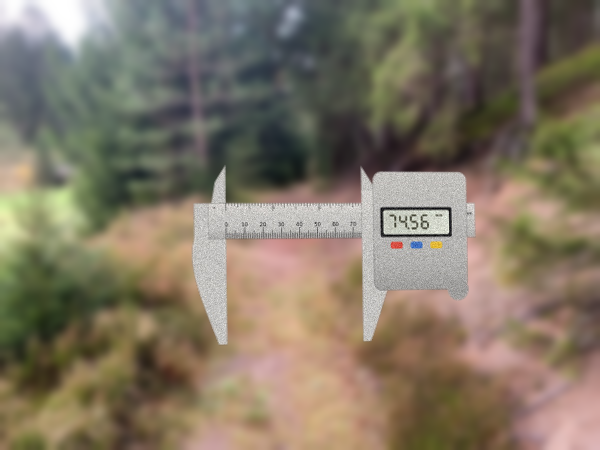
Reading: 74.56 mm
